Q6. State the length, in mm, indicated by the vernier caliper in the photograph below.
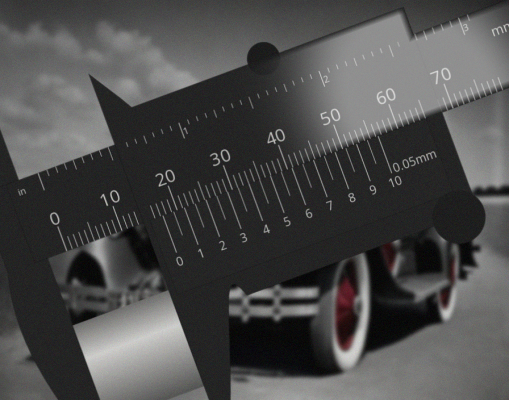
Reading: 17.4 mm
